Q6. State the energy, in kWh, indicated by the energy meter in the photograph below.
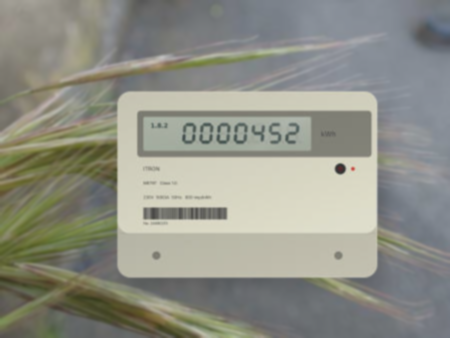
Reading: 452 kWh
